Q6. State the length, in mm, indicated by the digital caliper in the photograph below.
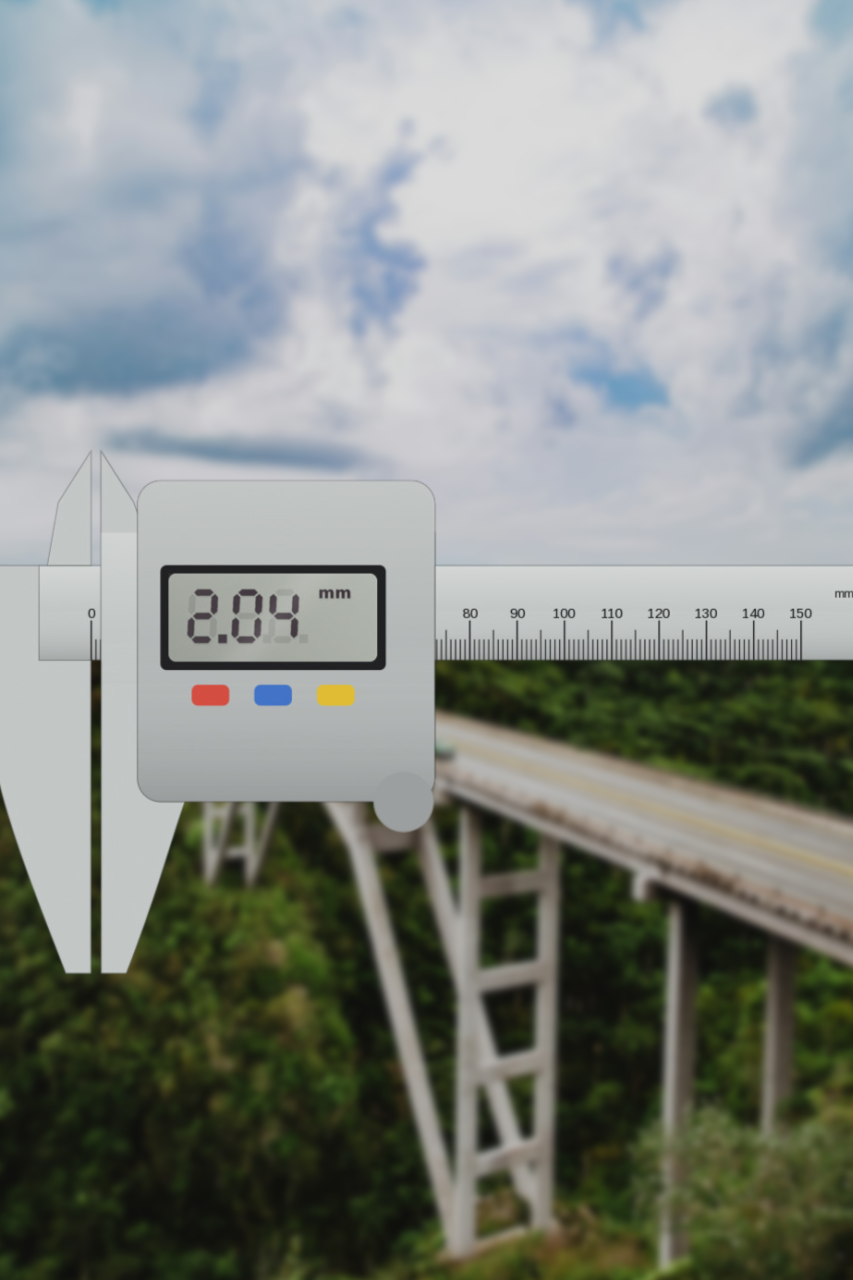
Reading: 2.04 mm
